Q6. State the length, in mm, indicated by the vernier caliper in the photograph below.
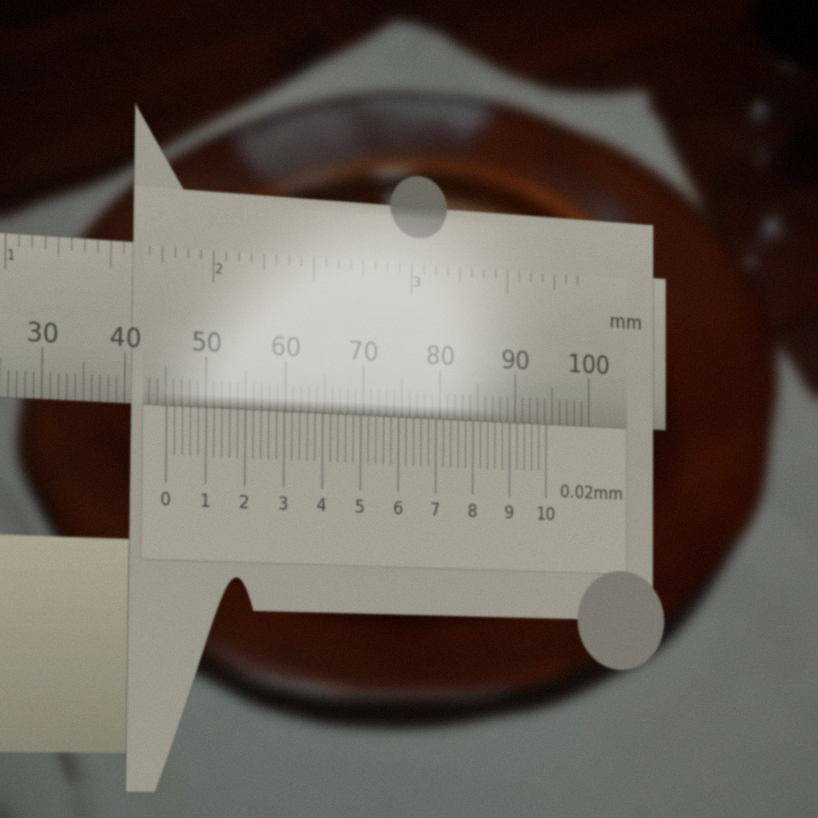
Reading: 45.2 mm
